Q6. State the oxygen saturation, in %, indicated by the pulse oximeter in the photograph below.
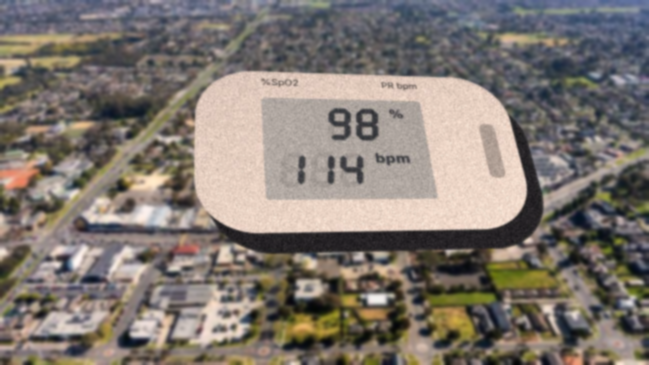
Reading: 98 %
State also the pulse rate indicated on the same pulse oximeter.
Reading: 114 bpm
